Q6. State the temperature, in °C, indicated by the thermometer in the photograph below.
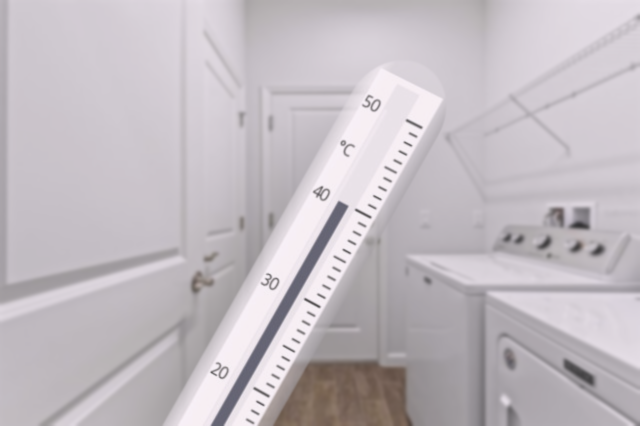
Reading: 40 °C
